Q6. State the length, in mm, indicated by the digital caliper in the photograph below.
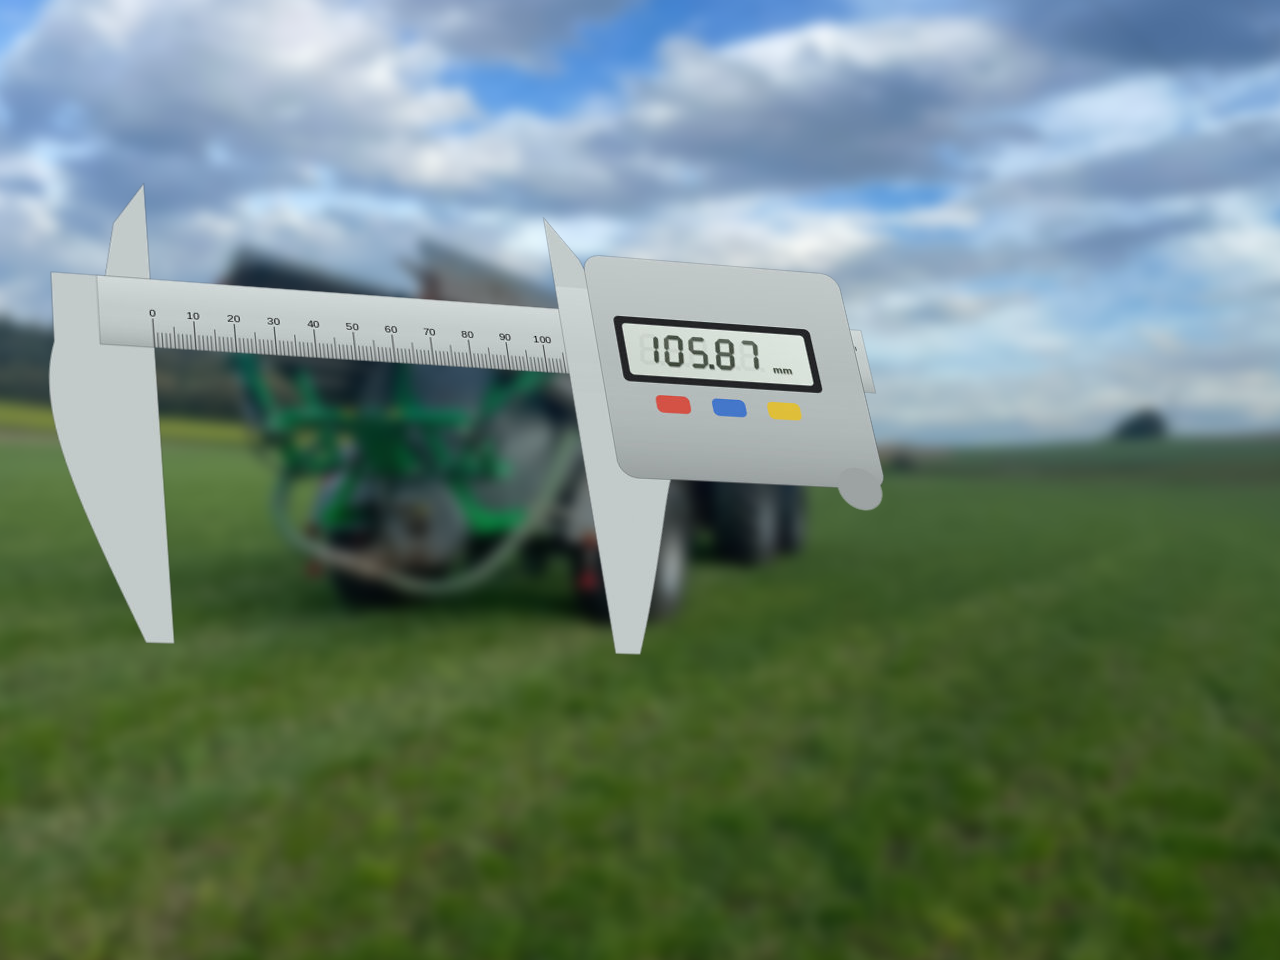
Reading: 105.87 mm
